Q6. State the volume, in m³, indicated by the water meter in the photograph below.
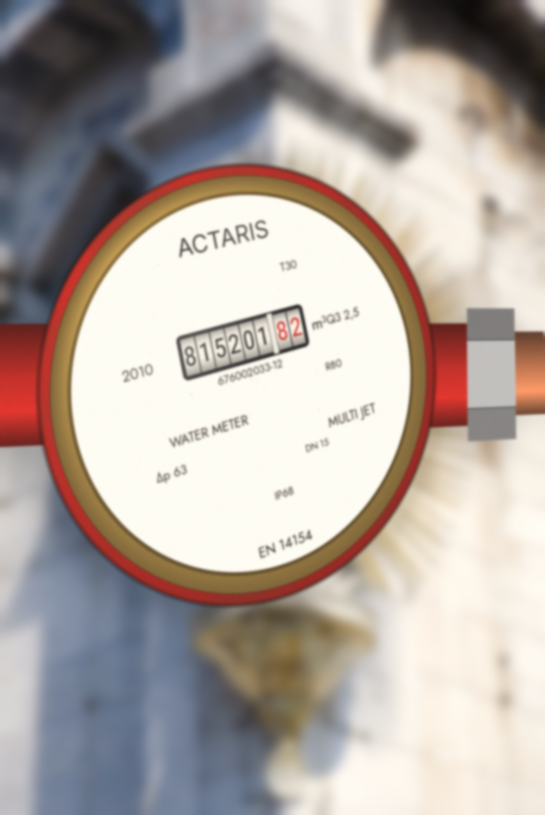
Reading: 815201.82 m³
